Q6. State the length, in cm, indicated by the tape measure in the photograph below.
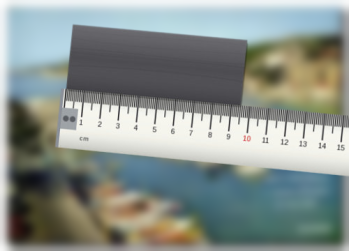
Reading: 9.5 cm
